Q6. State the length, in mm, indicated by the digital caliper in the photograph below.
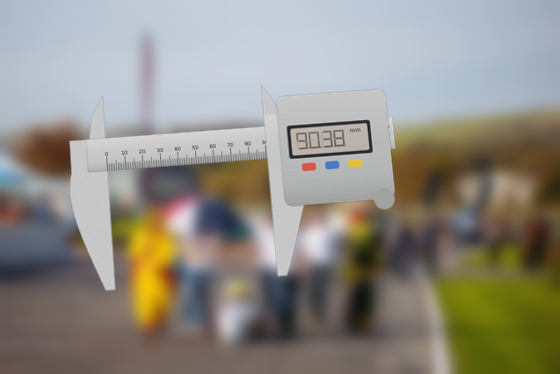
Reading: 90.38 mm
